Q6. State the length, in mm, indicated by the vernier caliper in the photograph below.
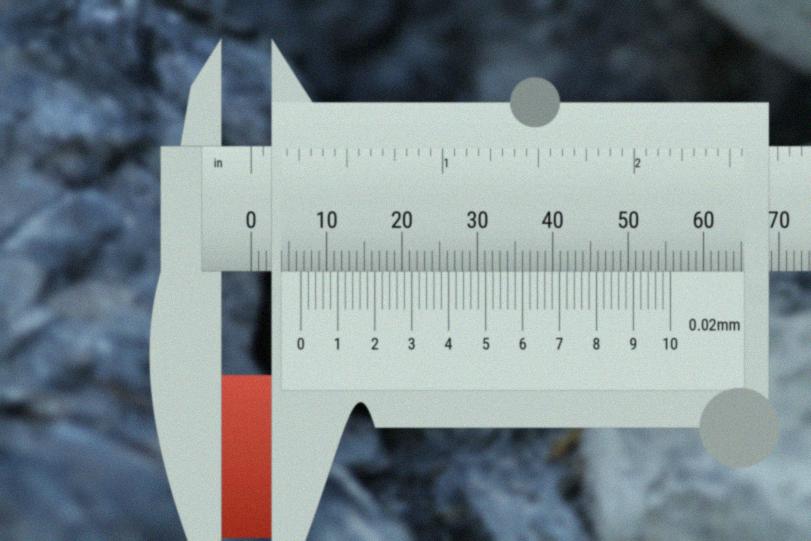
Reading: 6.6 mm
